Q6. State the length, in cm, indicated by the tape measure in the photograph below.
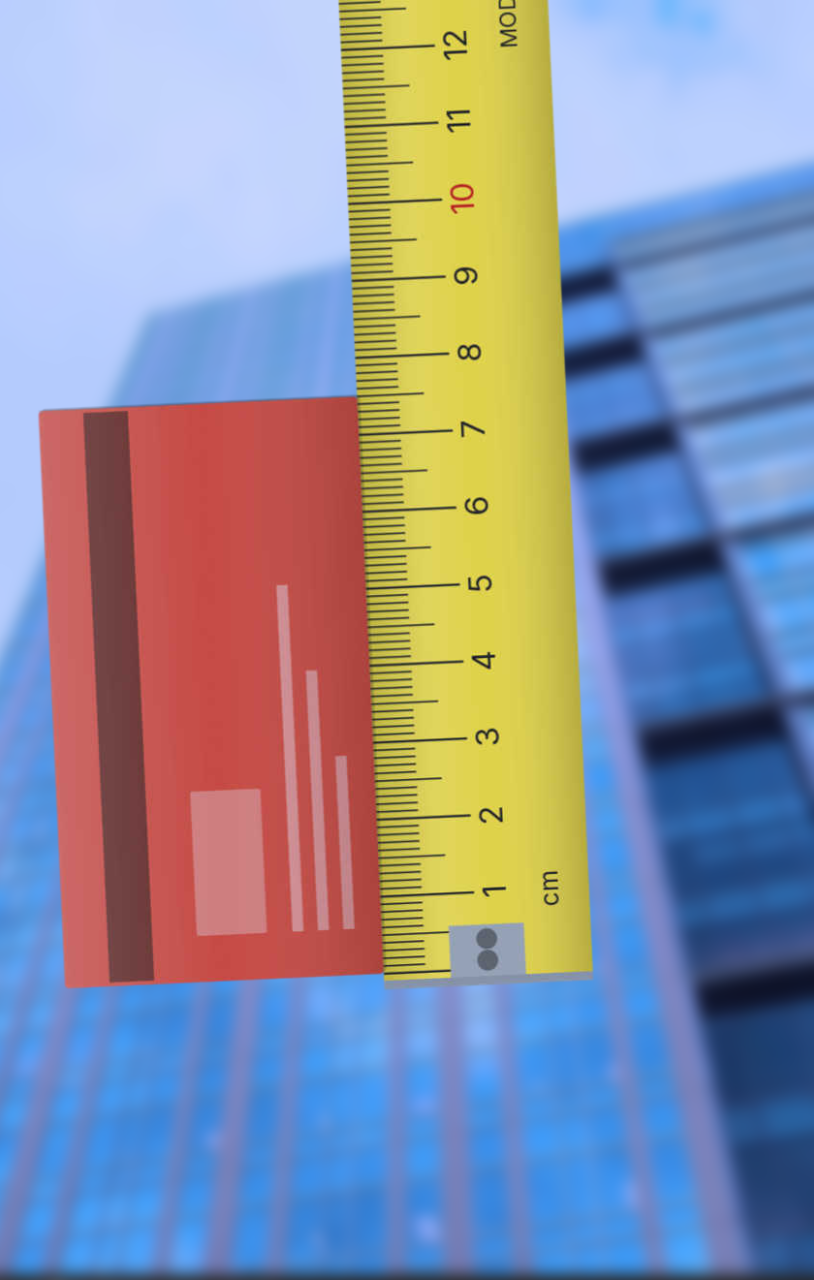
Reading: 7.5 cm
